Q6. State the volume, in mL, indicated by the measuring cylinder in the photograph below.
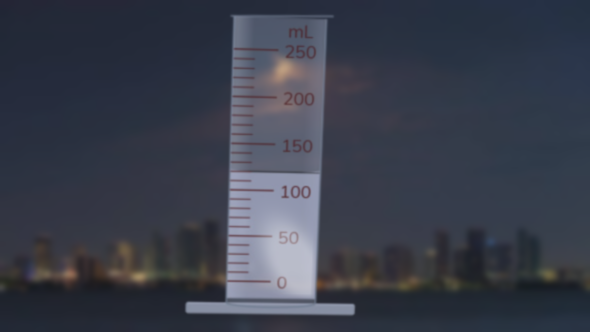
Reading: 120 mL
